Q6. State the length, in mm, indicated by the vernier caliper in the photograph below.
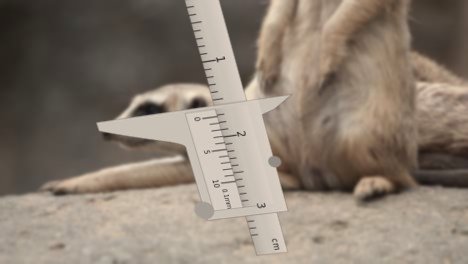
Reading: 17.2 mm
